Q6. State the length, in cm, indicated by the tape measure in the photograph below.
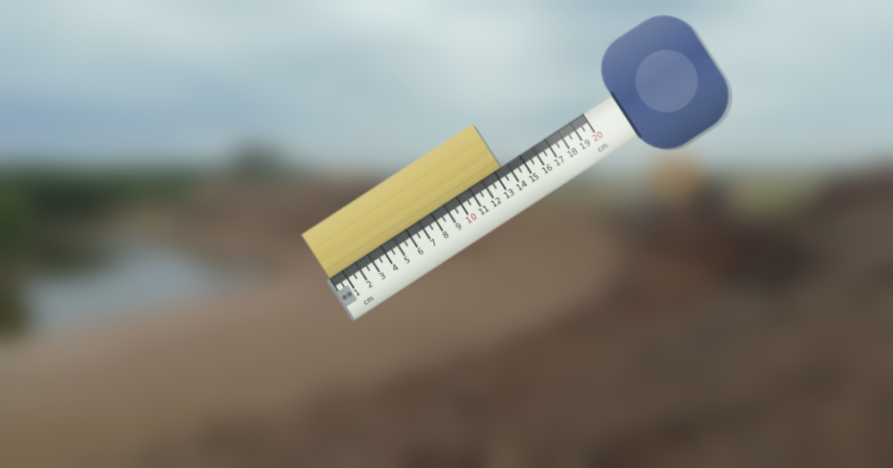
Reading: 13.5 cm
